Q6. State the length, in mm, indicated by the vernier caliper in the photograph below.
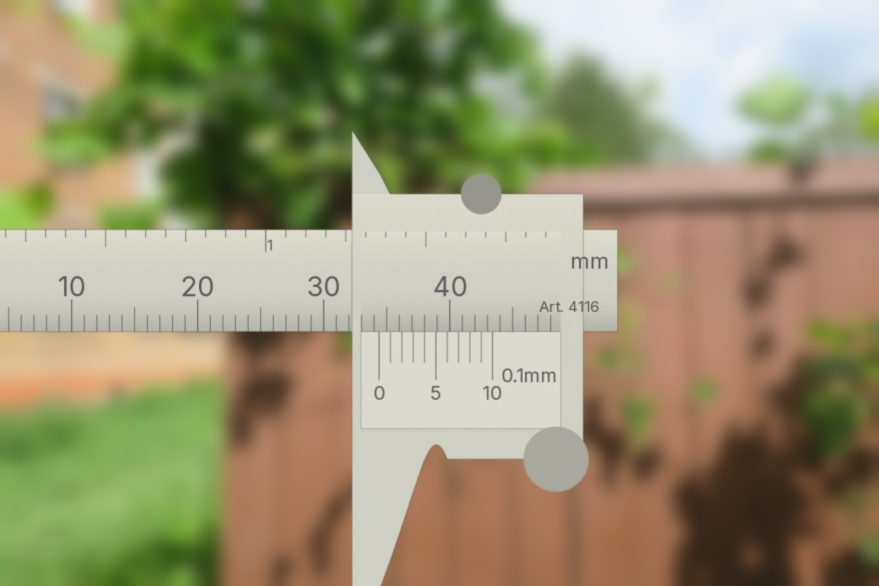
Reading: 34.4 mm
